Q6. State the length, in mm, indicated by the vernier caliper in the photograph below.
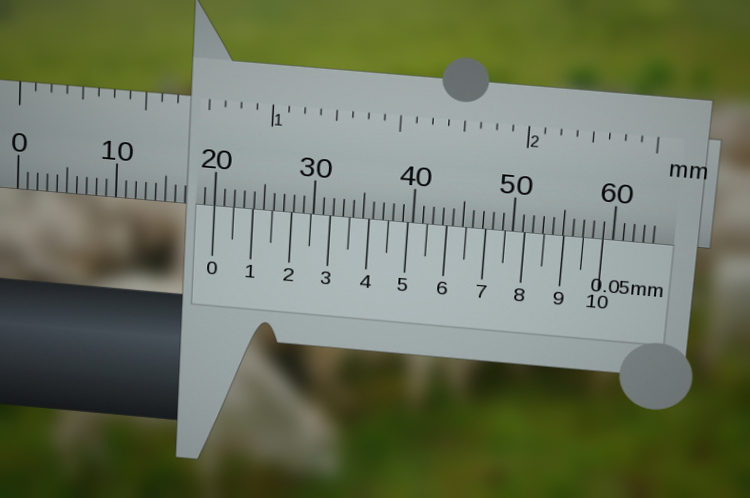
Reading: 20.0 mm
